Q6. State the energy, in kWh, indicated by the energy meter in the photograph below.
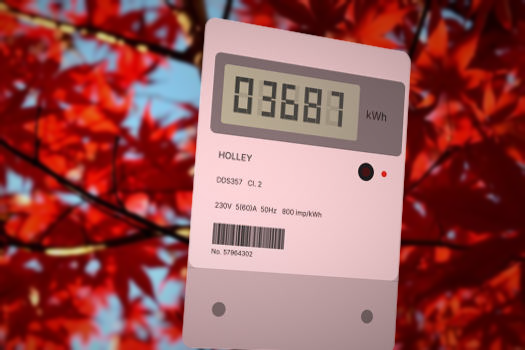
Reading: 3687 kWh
